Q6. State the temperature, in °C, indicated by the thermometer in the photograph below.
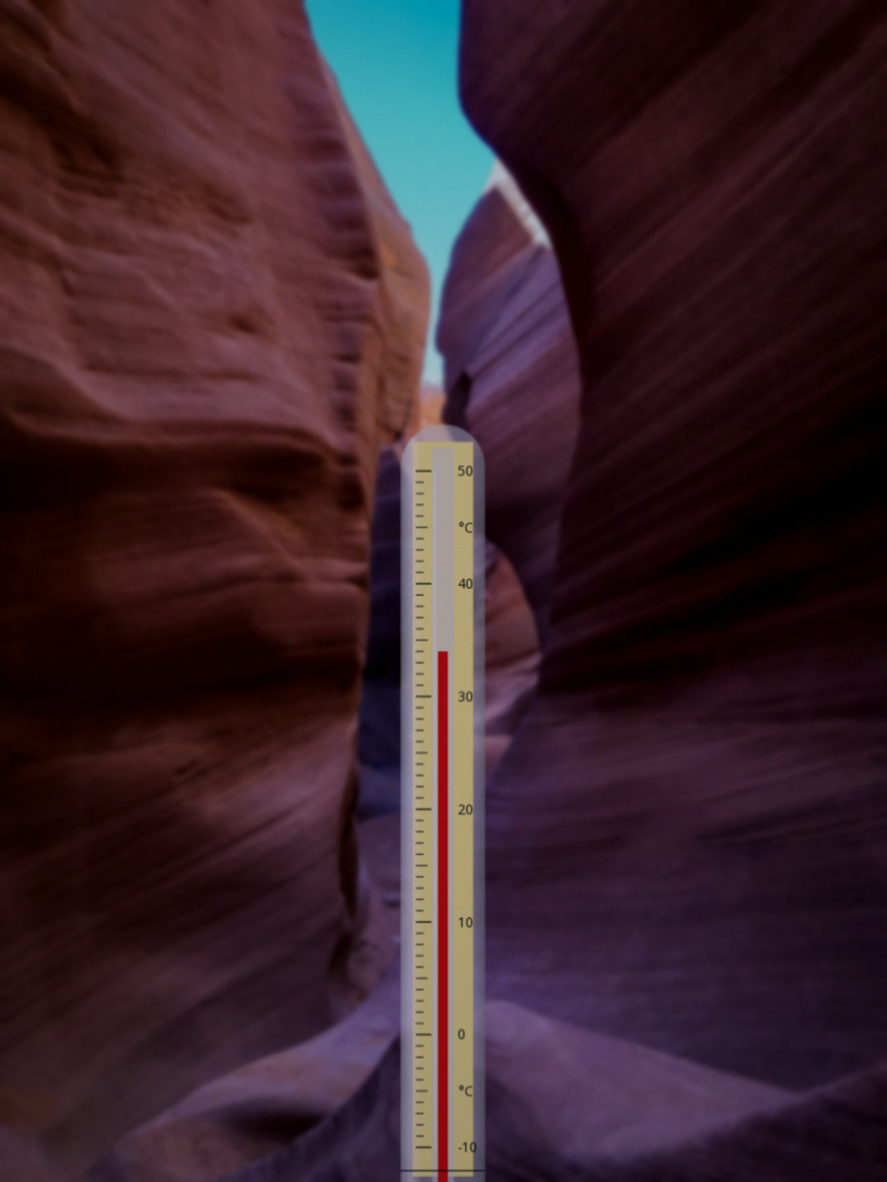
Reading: 34 °C
